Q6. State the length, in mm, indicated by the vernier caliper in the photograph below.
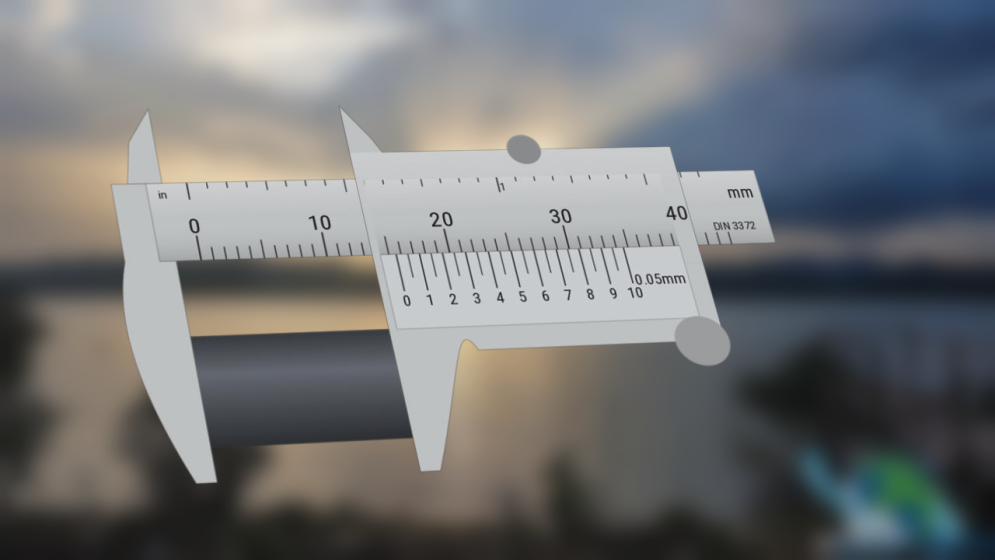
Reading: 15.6 mm
